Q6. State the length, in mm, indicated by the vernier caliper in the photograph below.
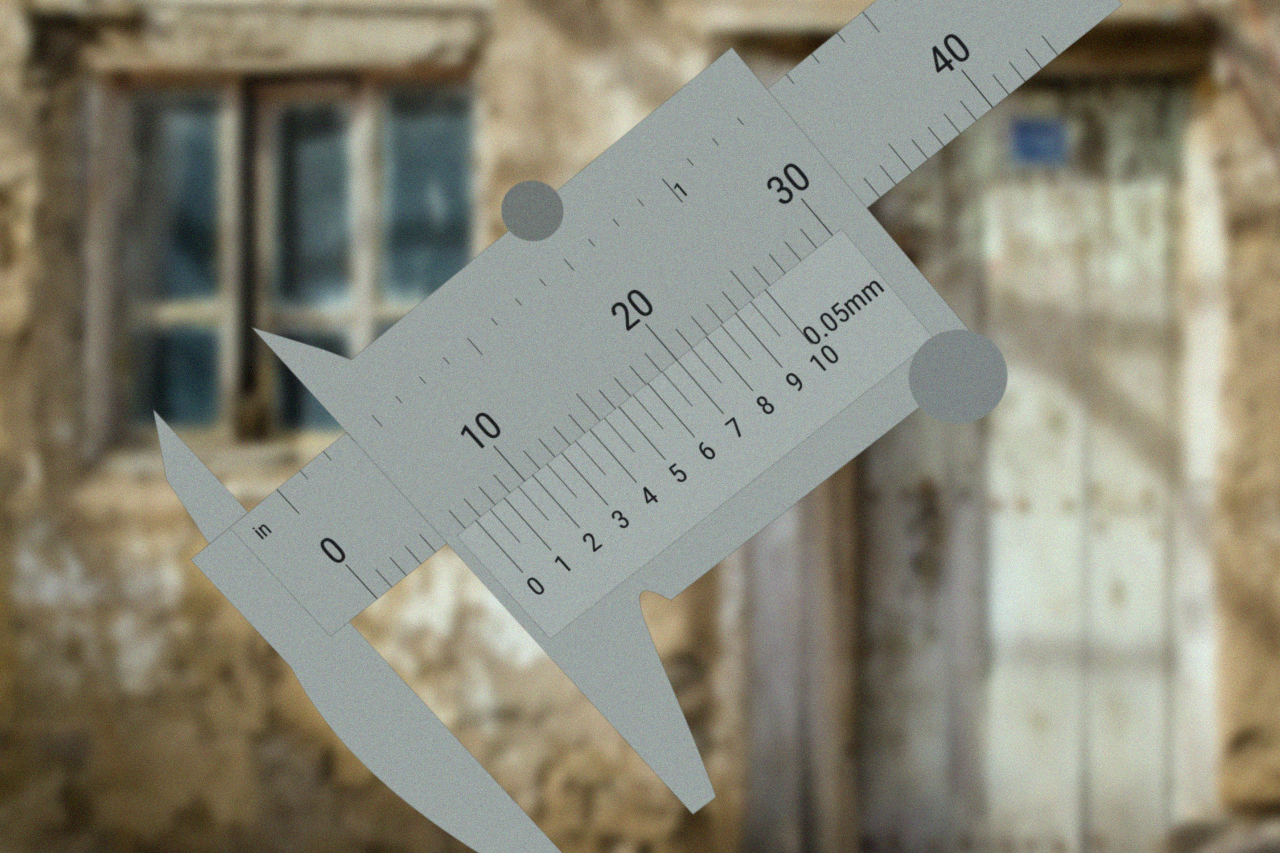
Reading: 6.7 mm
